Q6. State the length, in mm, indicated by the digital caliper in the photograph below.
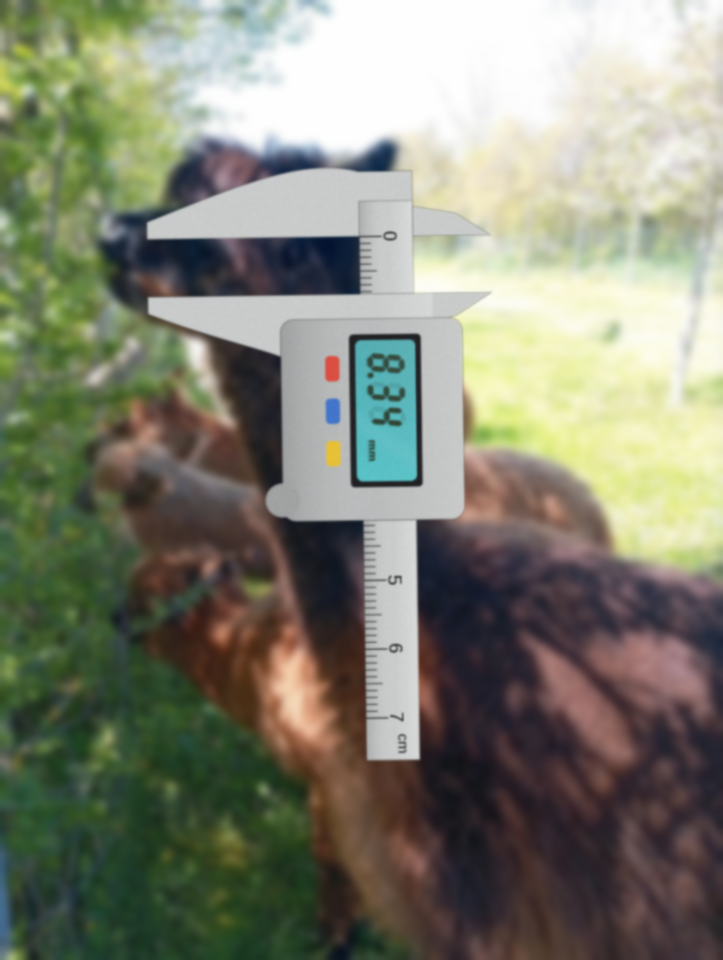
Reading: 8.34 mm
